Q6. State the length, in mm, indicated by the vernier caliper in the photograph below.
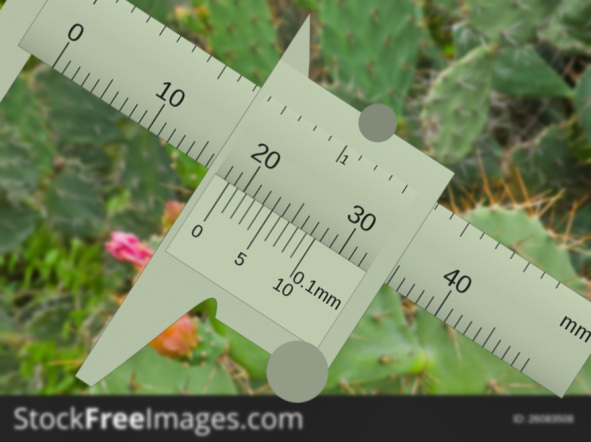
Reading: 18.5 mm
